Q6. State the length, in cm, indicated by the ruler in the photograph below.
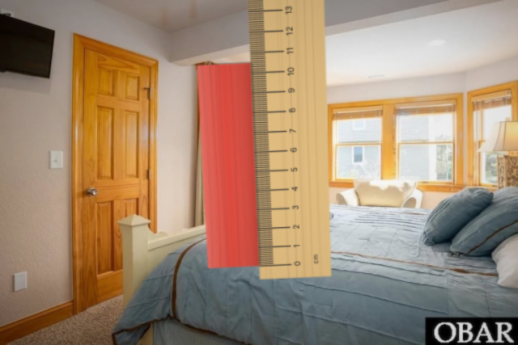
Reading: 10.5 cm
